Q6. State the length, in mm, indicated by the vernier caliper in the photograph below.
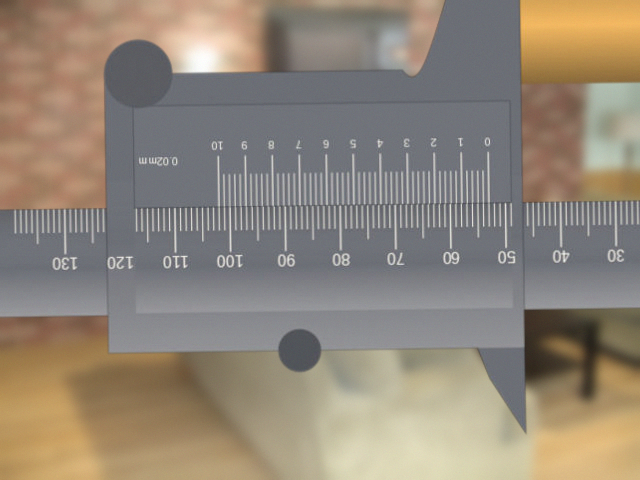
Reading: 53.0 mm
